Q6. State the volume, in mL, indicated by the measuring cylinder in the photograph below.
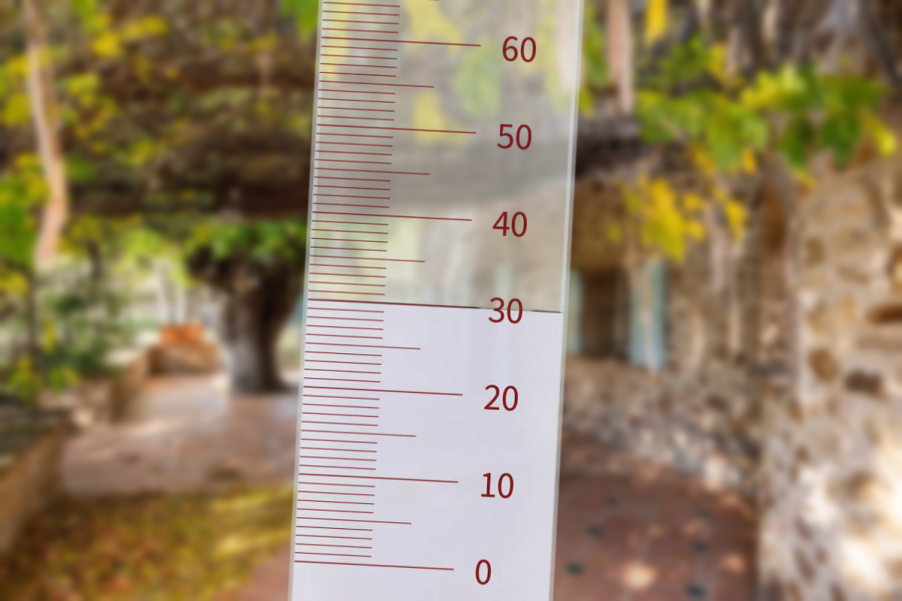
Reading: 30 mL
